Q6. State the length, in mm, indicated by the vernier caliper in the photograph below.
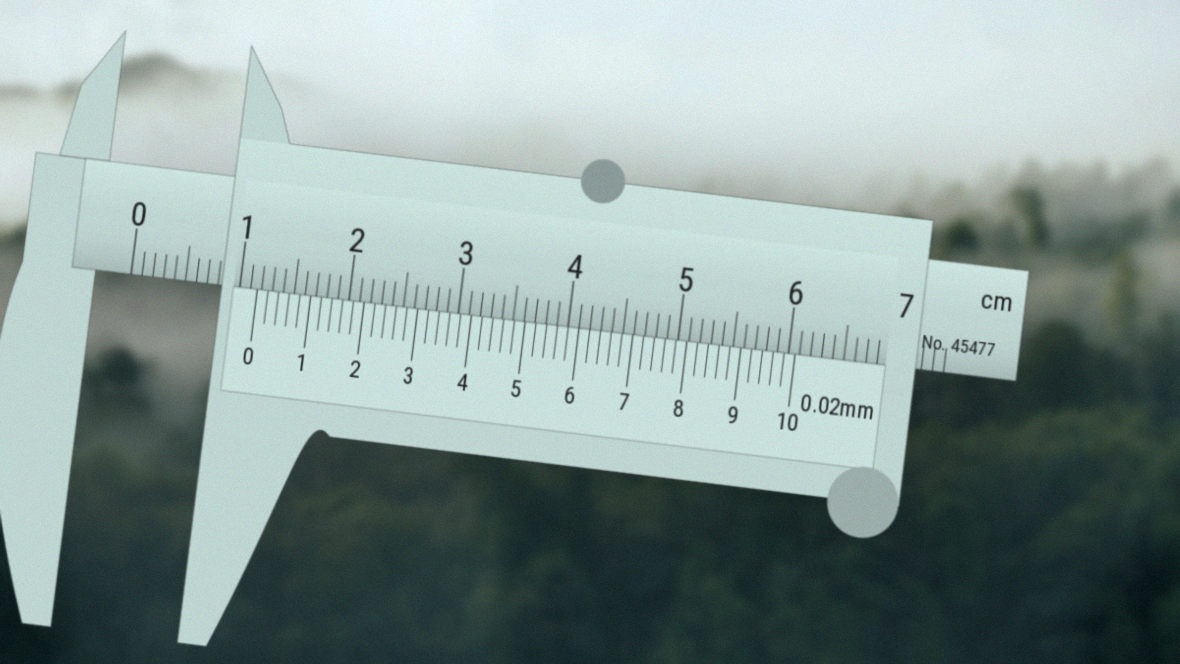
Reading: 11.6 mm
